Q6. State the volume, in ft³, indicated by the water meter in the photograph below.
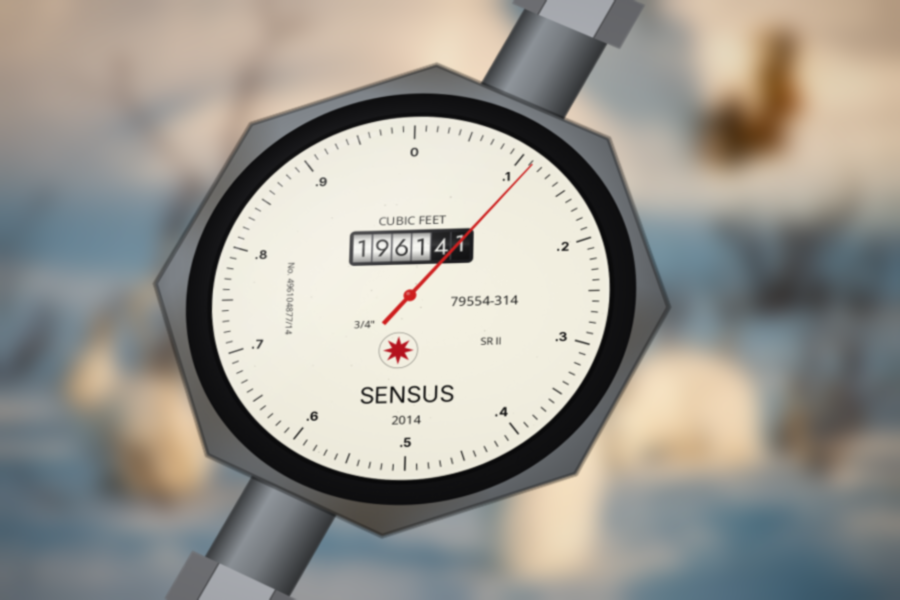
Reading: 196141.11 ft³
